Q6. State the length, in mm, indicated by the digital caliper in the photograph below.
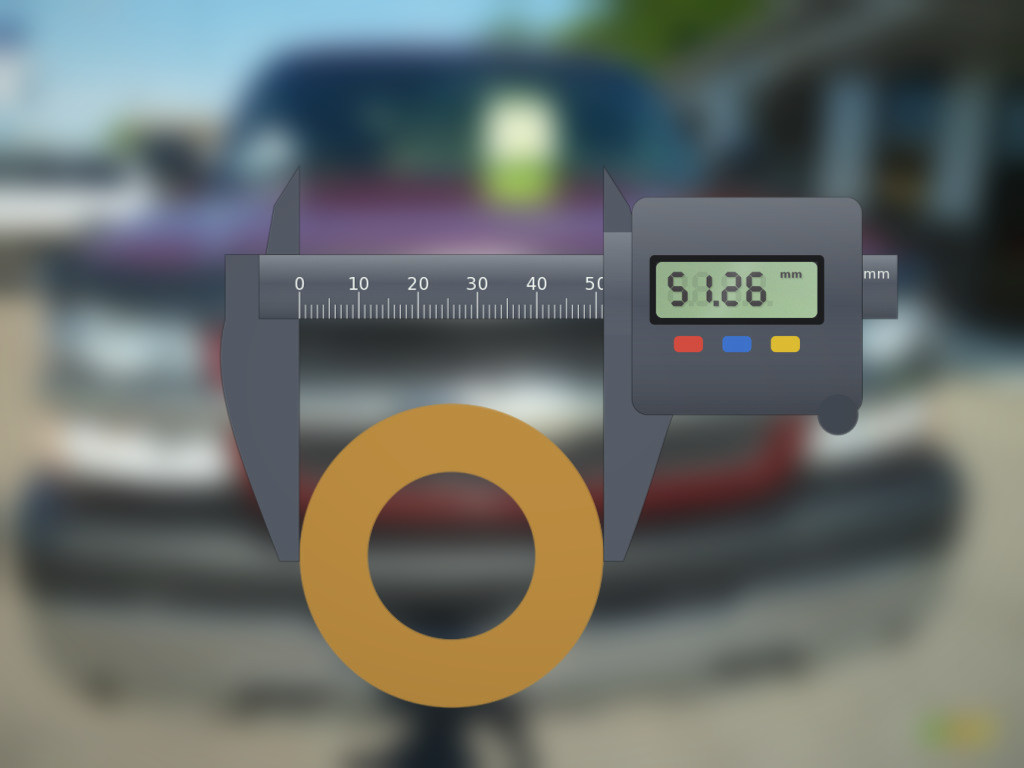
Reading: 51.26 mm
